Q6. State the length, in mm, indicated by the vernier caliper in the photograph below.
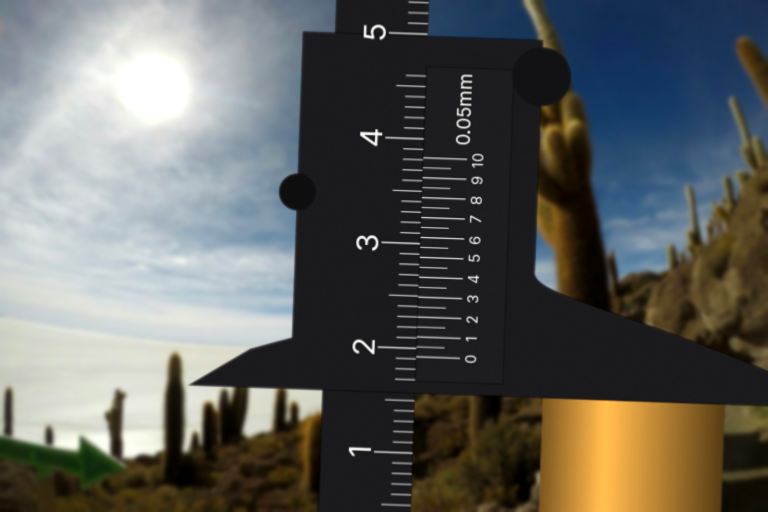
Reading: 19.2 mm
